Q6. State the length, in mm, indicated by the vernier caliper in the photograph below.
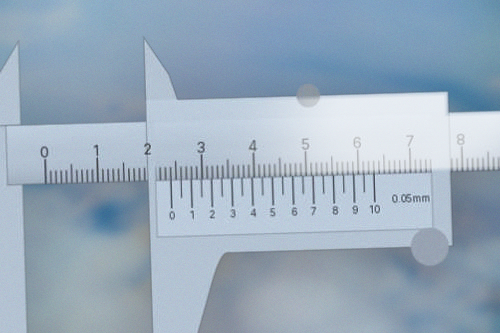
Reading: 24.0 mm
